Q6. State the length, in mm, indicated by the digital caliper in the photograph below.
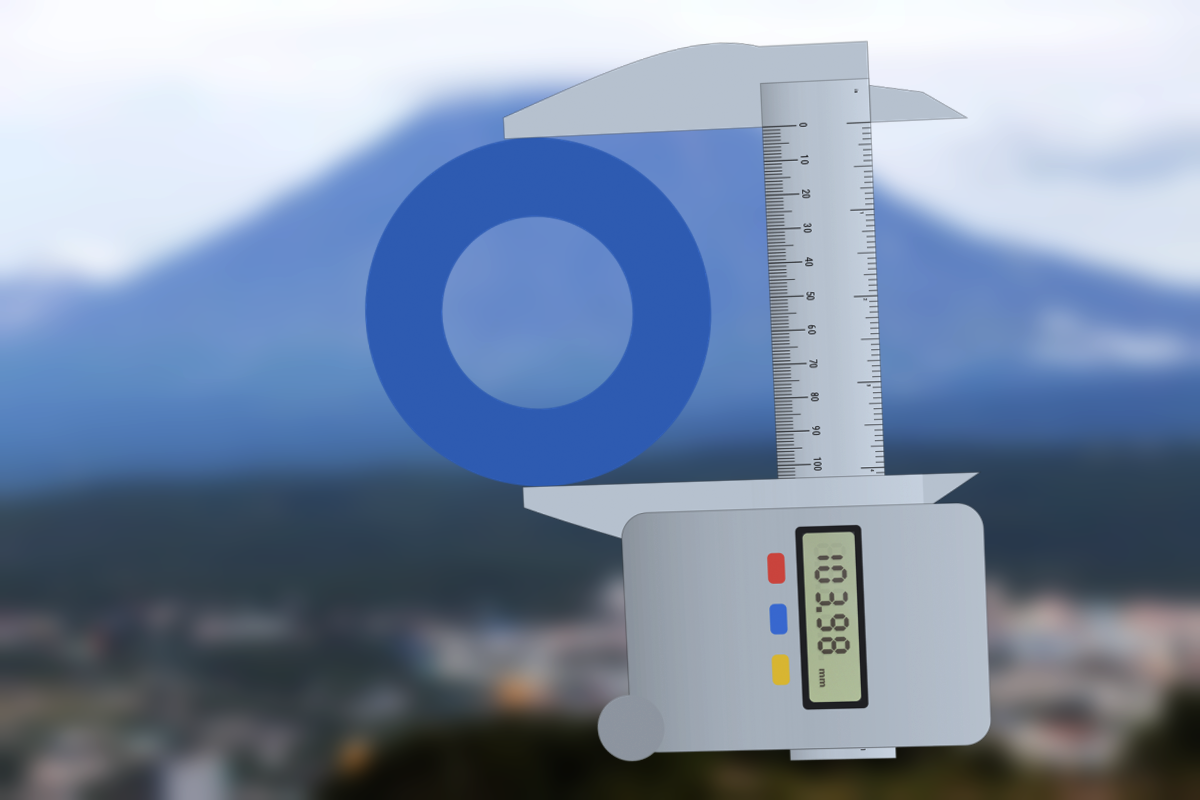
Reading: 103.98 mm
